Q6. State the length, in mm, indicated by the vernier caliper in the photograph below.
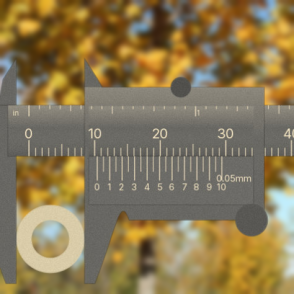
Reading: 10.4 mm
